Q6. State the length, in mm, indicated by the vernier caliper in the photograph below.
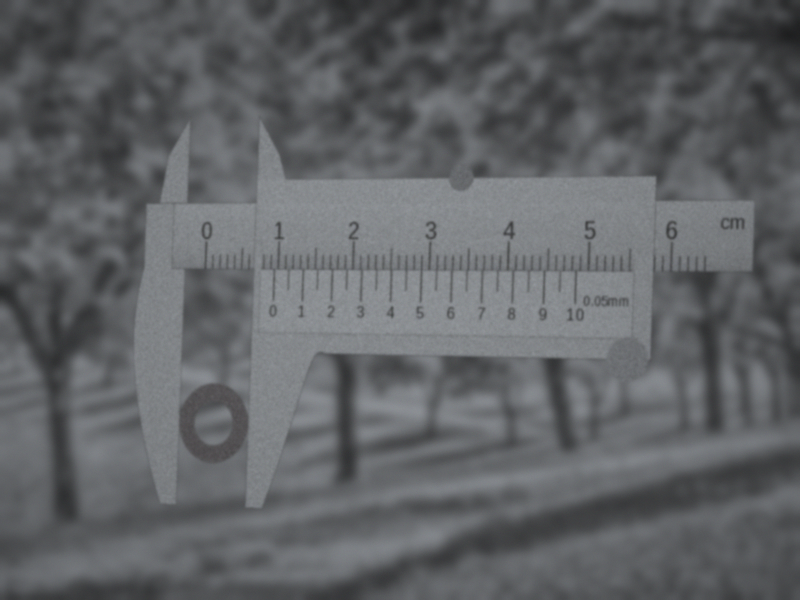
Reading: 9.5 mm
